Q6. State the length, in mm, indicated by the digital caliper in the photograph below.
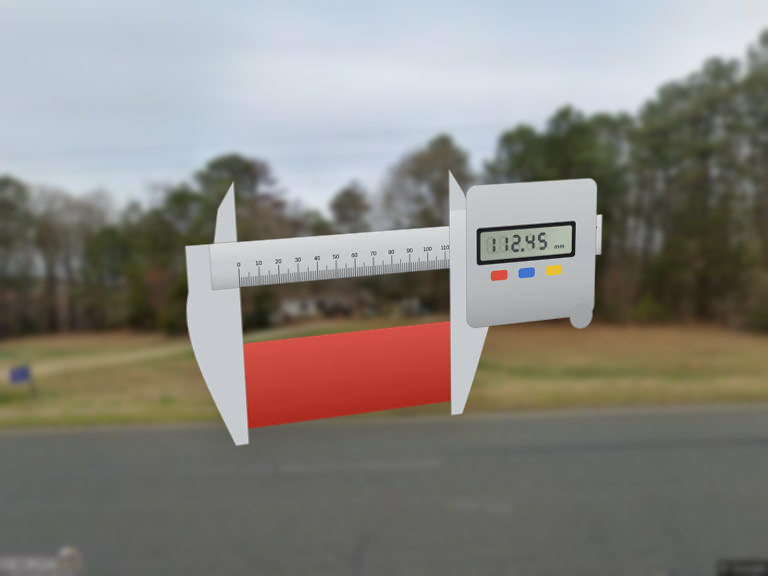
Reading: 112.45 mm
